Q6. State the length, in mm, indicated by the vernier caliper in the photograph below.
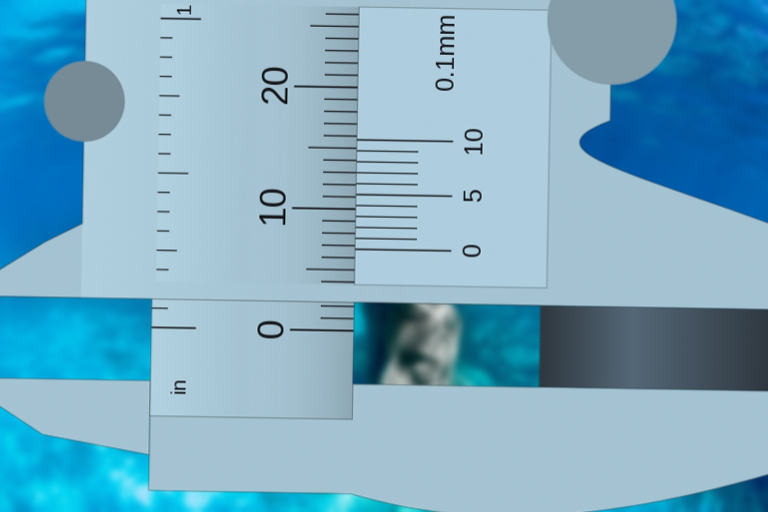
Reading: 6.7 mm
